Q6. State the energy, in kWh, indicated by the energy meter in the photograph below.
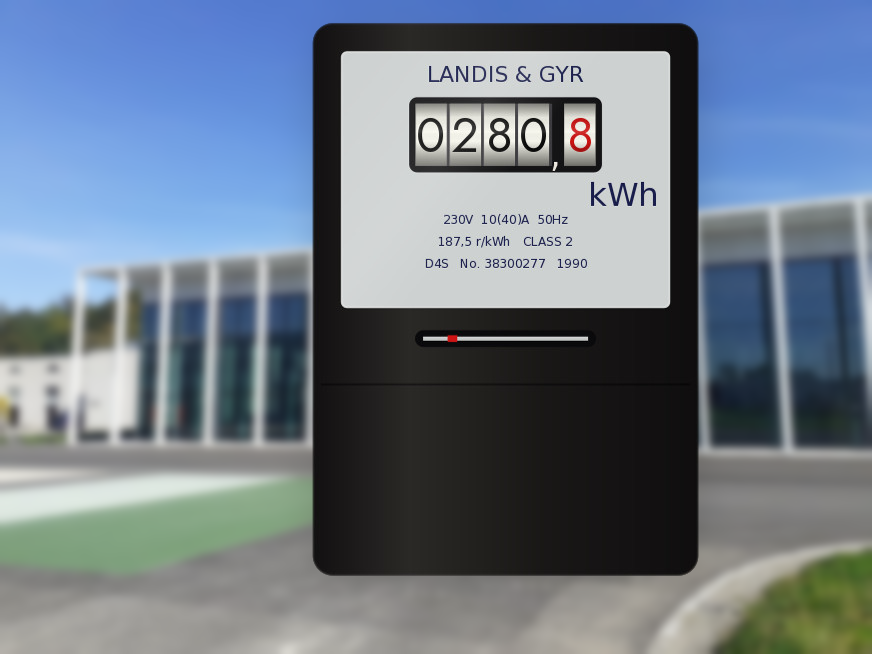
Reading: 280.8 kWh
